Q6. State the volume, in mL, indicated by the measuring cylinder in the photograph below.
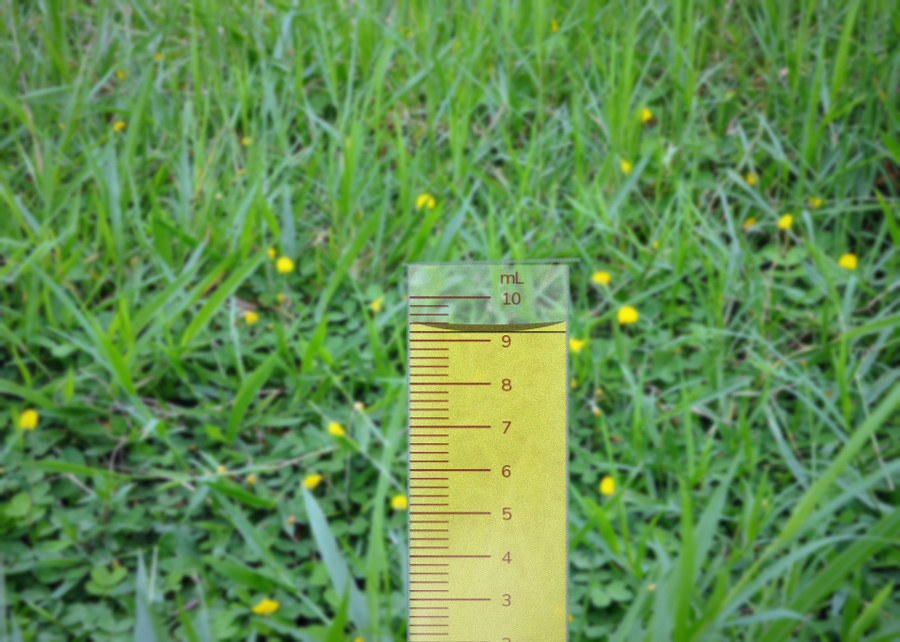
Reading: 9.2 mL
